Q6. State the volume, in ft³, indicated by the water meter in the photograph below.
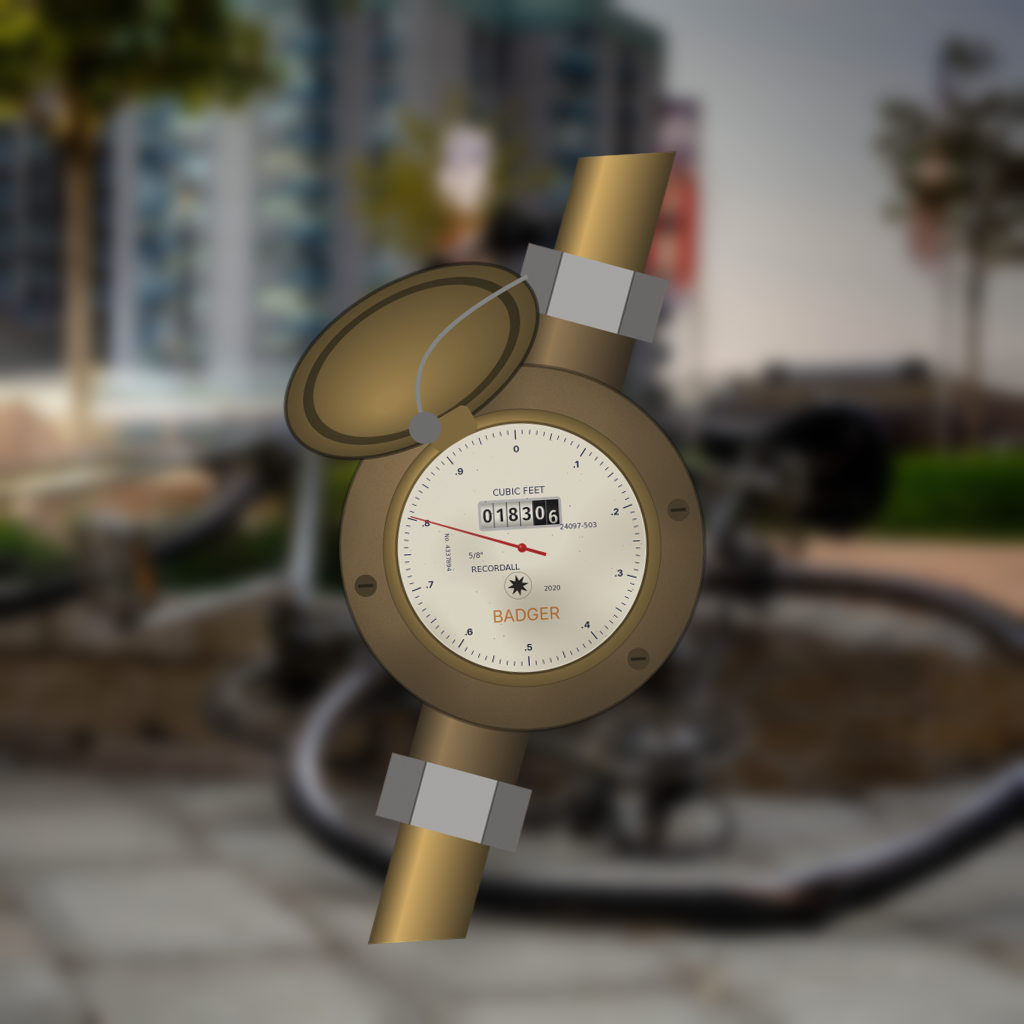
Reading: 18305.80 ft³
